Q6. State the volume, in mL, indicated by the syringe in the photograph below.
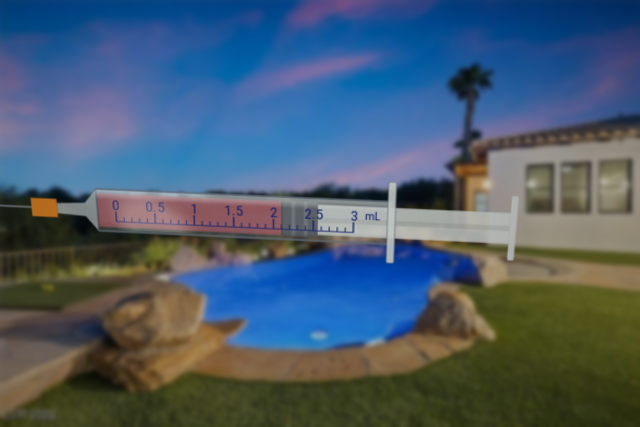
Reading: 2.1 mL
